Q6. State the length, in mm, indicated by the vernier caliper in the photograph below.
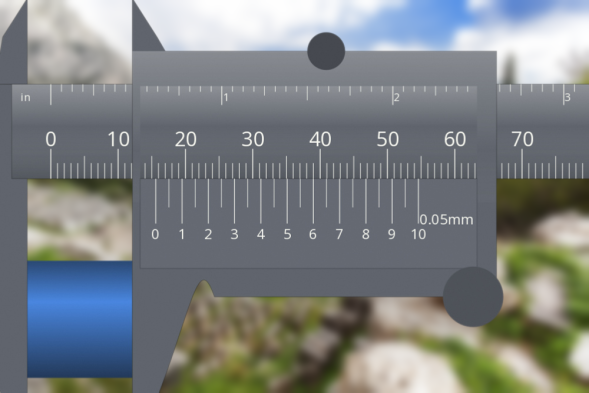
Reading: 15.6 mm
